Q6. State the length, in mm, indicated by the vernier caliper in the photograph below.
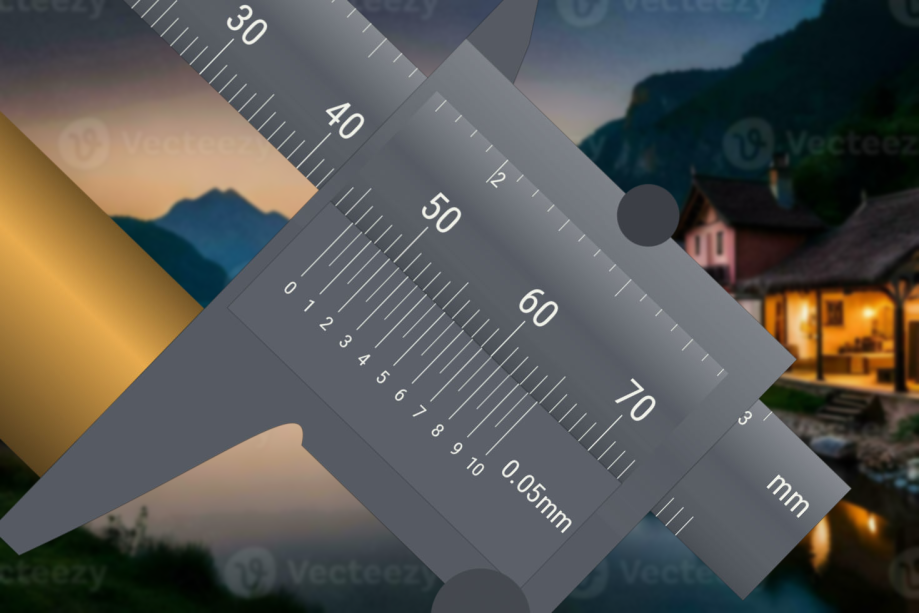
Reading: 45.8 mm
